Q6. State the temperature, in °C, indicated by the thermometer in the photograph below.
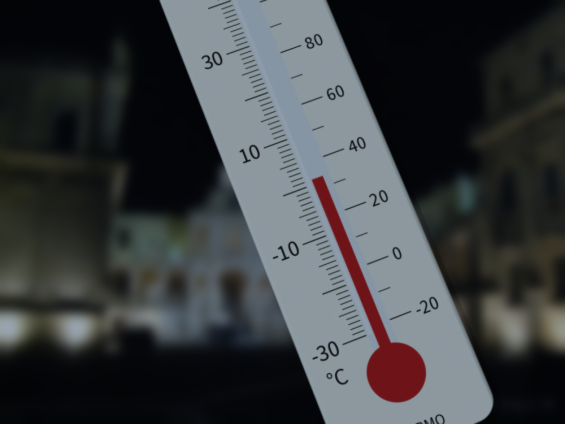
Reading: 1 °C
